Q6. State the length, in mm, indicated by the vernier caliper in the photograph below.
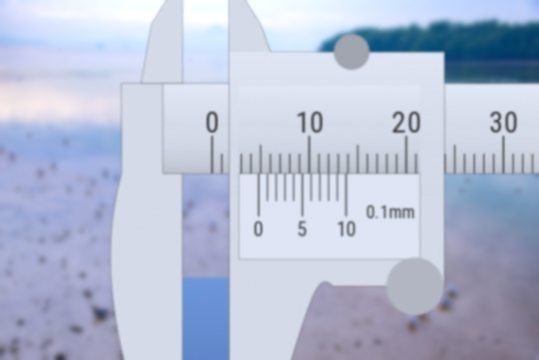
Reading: 4.8 mm
